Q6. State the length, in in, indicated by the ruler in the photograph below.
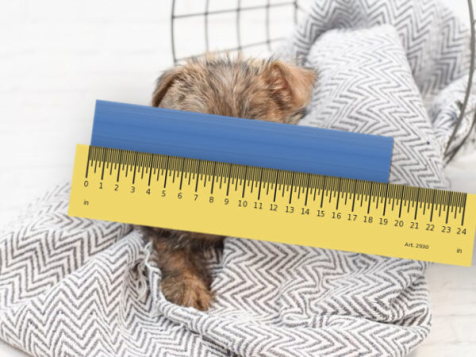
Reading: 19 in
